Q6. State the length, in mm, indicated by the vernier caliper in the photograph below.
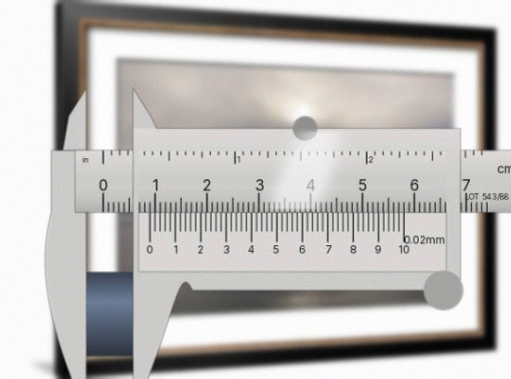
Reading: 9.0 mm
